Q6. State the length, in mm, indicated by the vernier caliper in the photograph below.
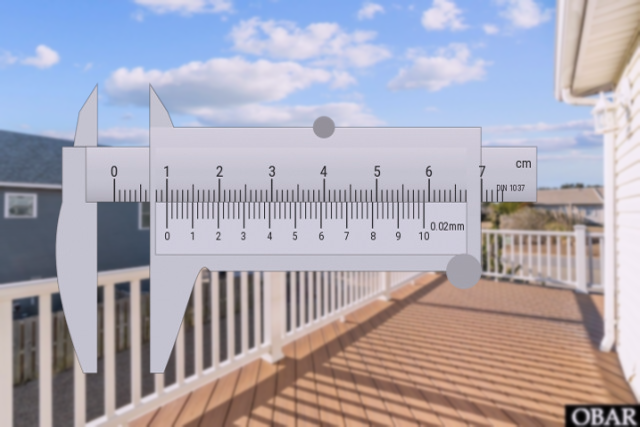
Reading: 10.0 mm
